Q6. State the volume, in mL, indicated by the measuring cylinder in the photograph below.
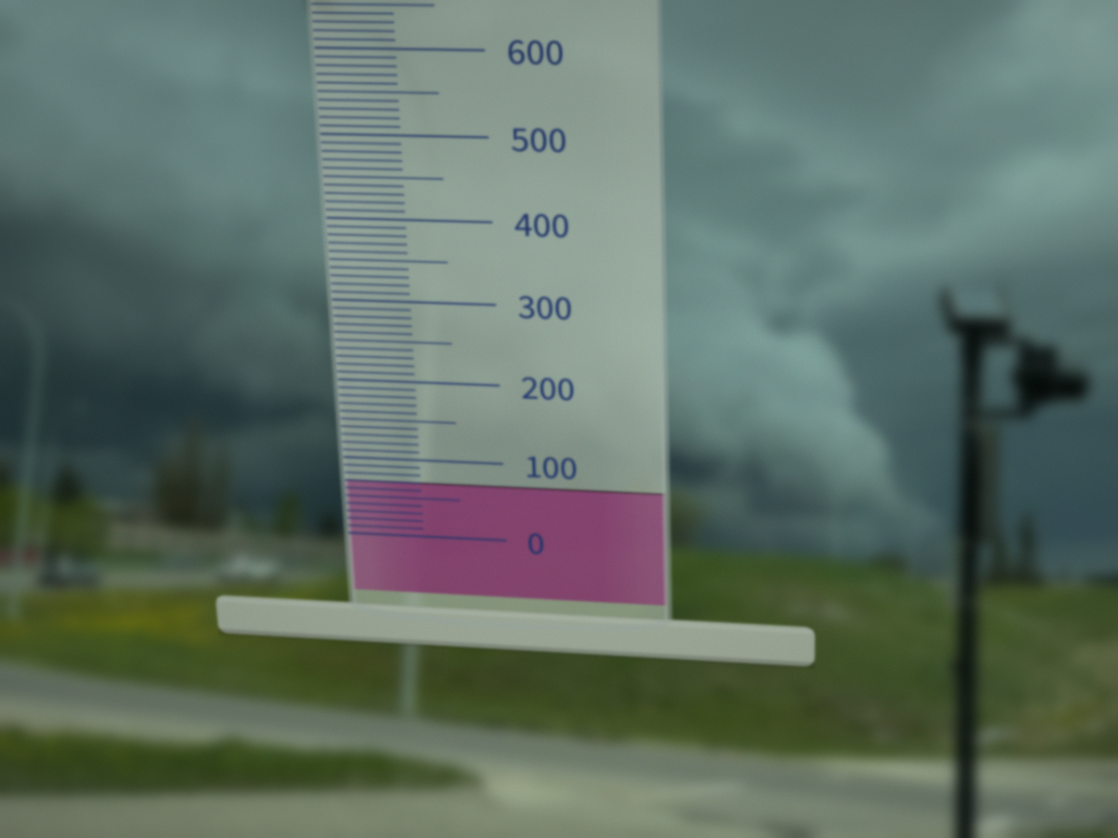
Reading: 70 mL
